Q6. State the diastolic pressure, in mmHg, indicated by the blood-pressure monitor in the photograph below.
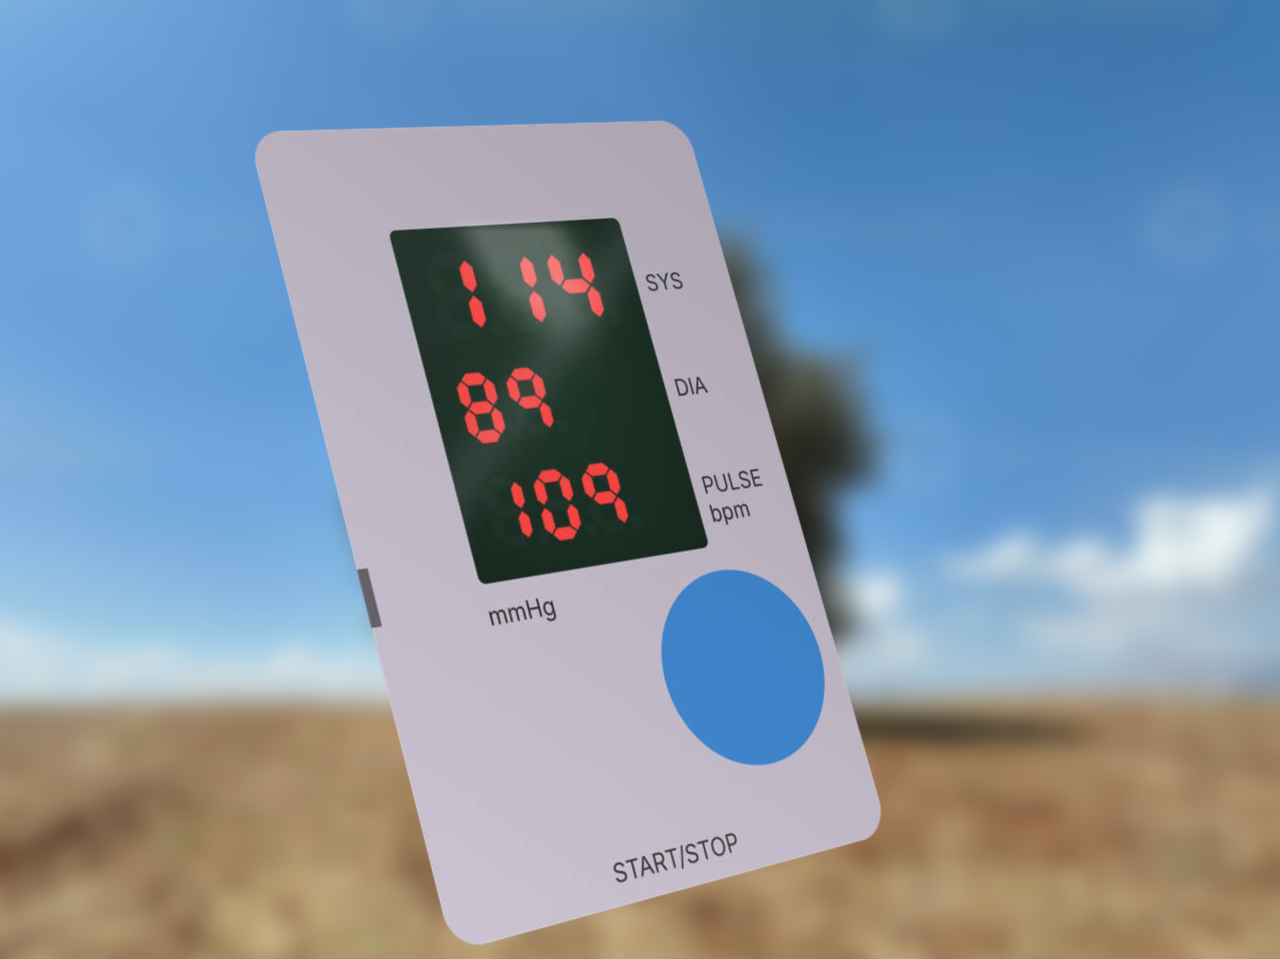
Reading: 89 mmHg
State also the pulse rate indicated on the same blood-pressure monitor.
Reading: 109 bpm
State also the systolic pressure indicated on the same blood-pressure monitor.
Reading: 114 mmHg
